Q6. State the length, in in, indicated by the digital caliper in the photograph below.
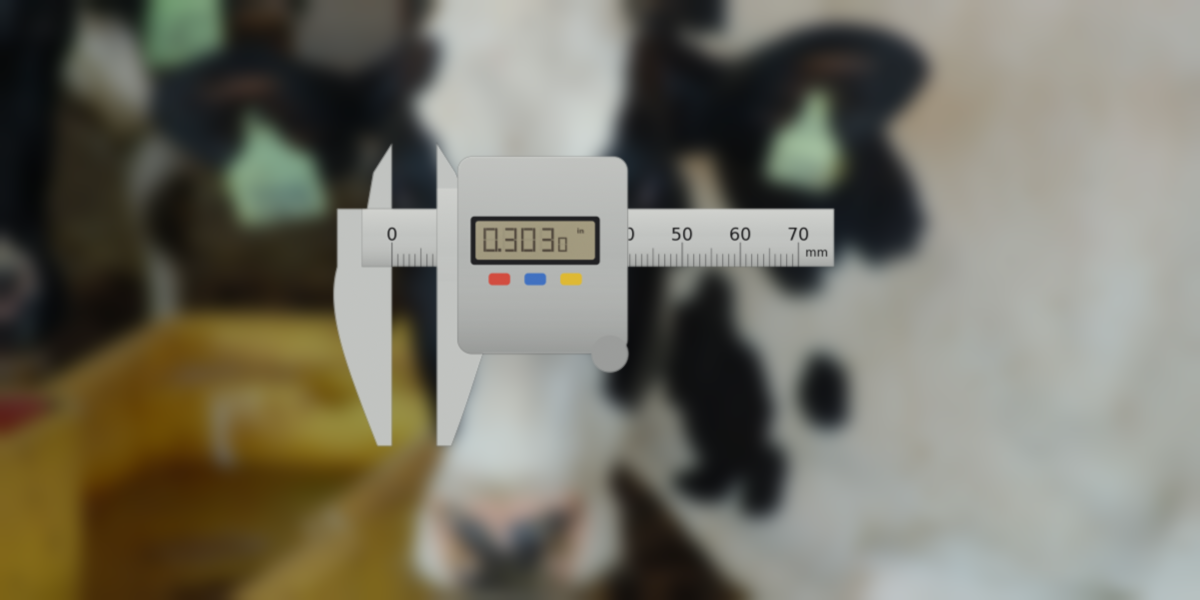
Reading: 0.3030 in
